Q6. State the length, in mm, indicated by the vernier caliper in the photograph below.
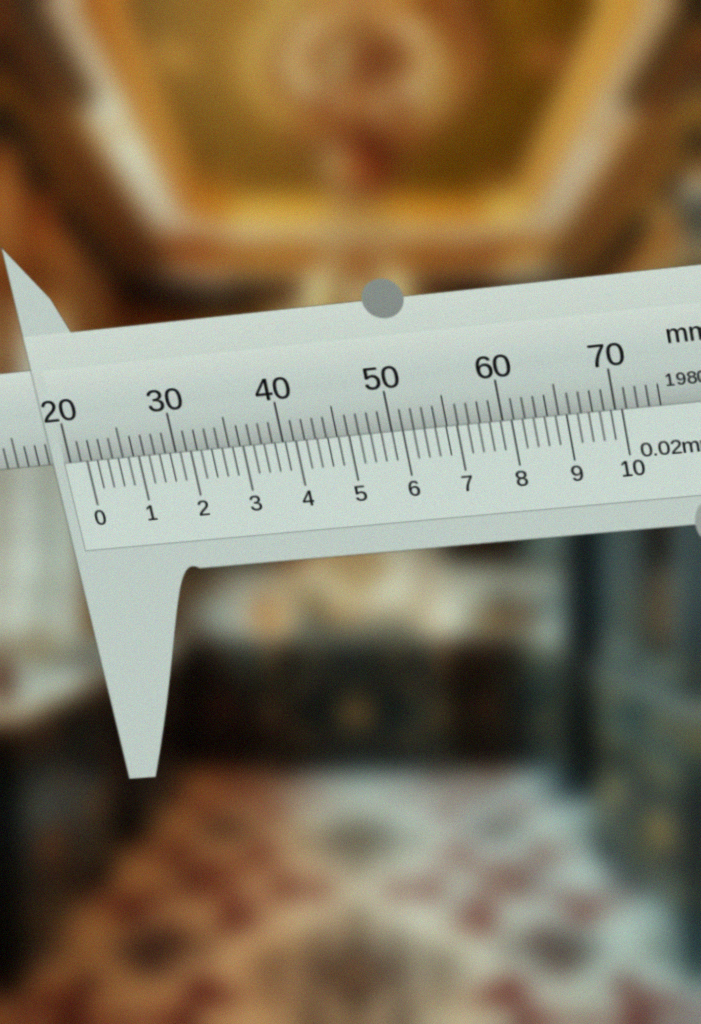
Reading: 21.6 mm
